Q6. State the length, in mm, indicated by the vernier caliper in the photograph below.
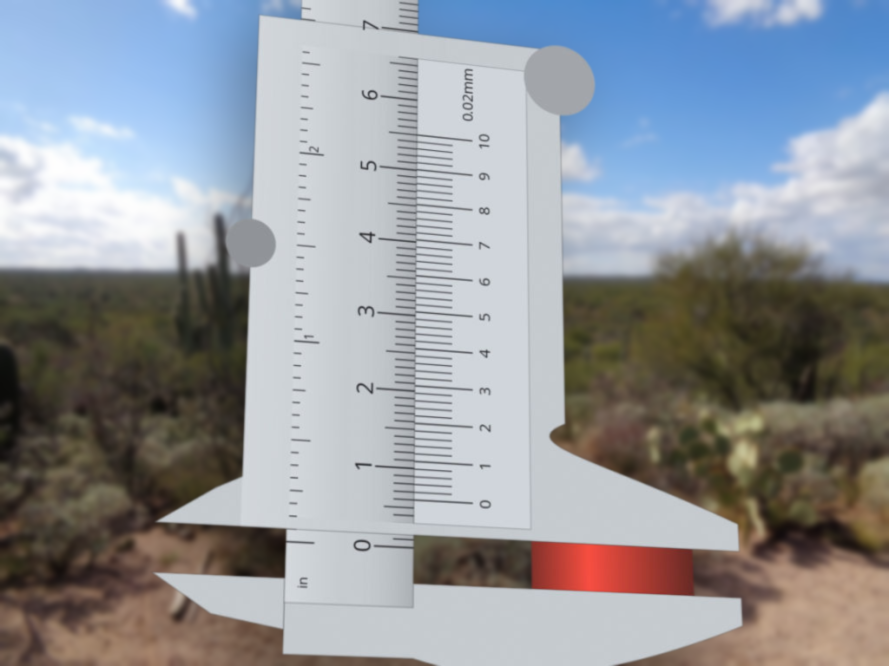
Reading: 6.0 mm
